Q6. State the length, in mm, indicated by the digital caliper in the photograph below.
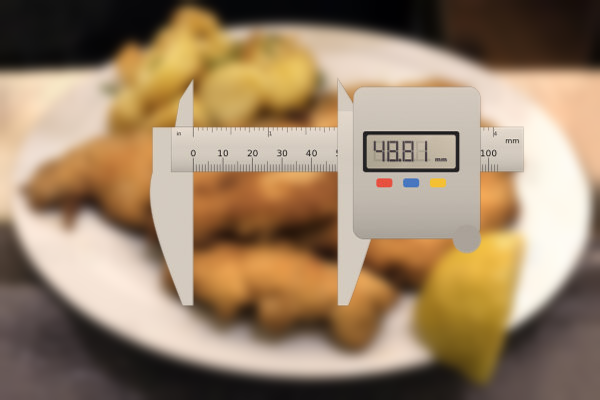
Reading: 48.81 mm
